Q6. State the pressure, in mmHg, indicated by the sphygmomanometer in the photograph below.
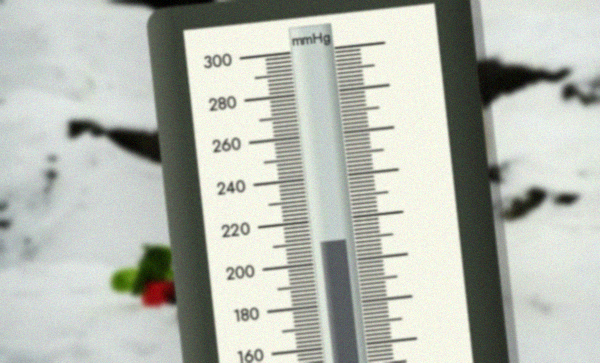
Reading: 210 mmHg
